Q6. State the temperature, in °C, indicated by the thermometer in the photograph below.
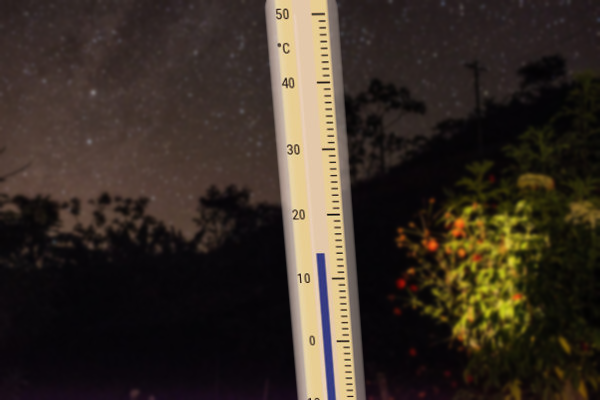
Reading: 14 °C
